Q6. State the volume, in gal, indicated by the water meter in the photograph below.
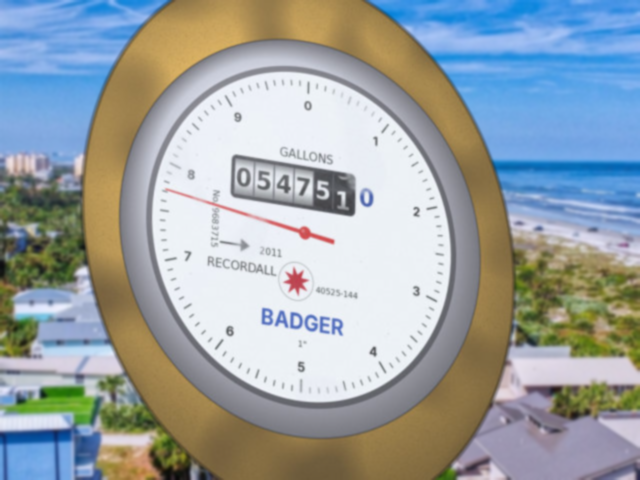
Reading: 547507.7 gal
